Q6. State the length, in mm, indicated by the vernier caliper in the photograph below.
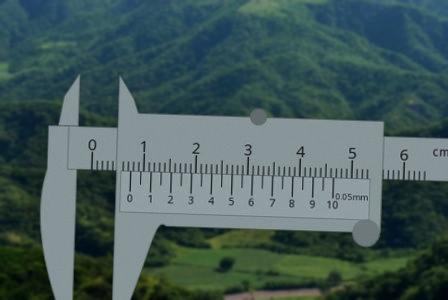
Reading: 7.5 mm
